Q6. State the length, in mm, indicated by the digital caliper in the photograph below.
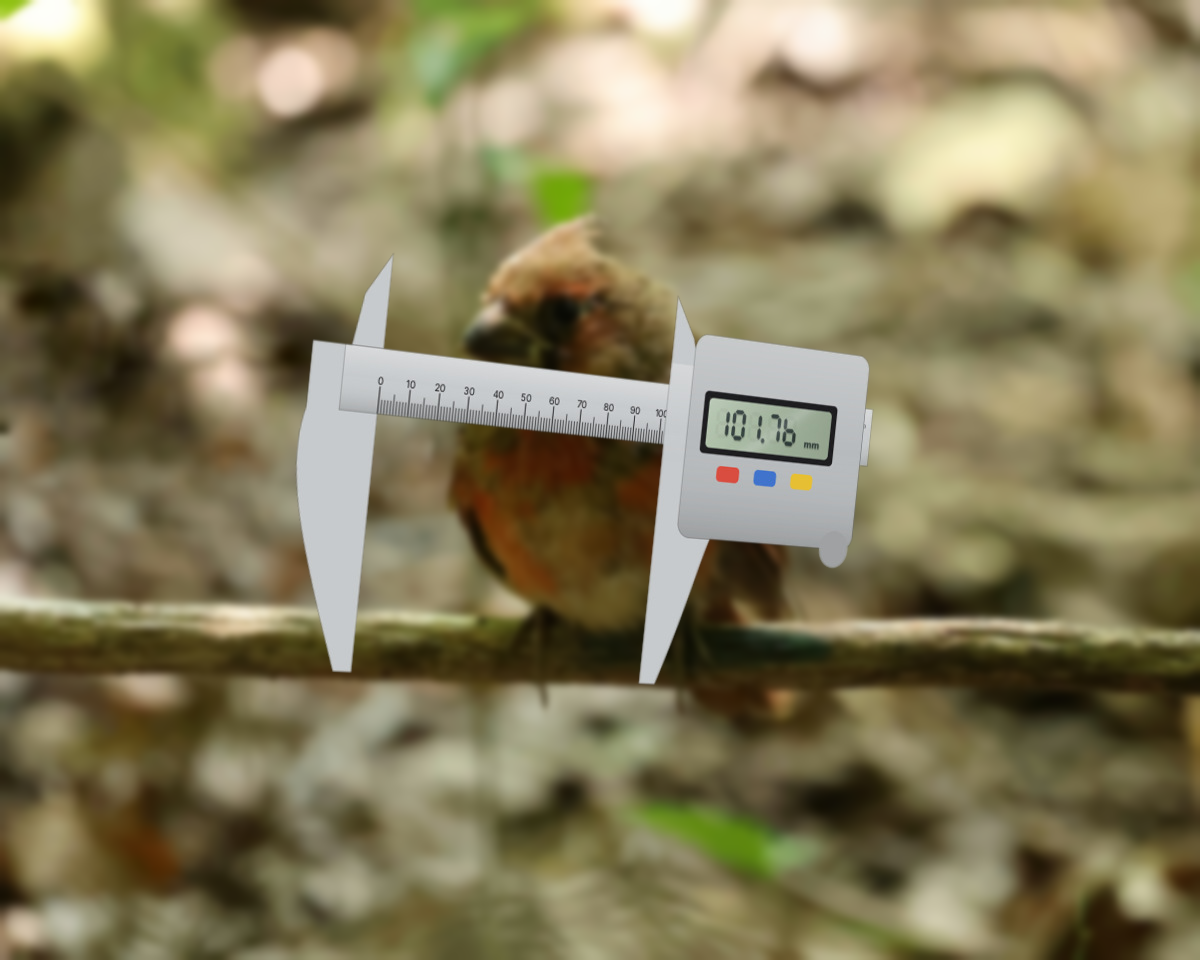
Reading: 101.76 mm
